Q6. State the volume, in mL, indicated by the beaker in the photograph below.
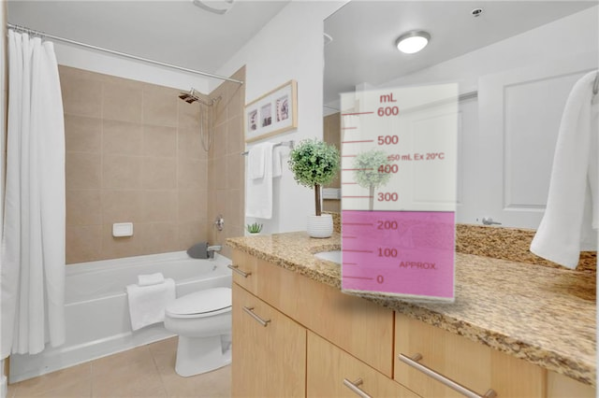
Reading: 250 mL
